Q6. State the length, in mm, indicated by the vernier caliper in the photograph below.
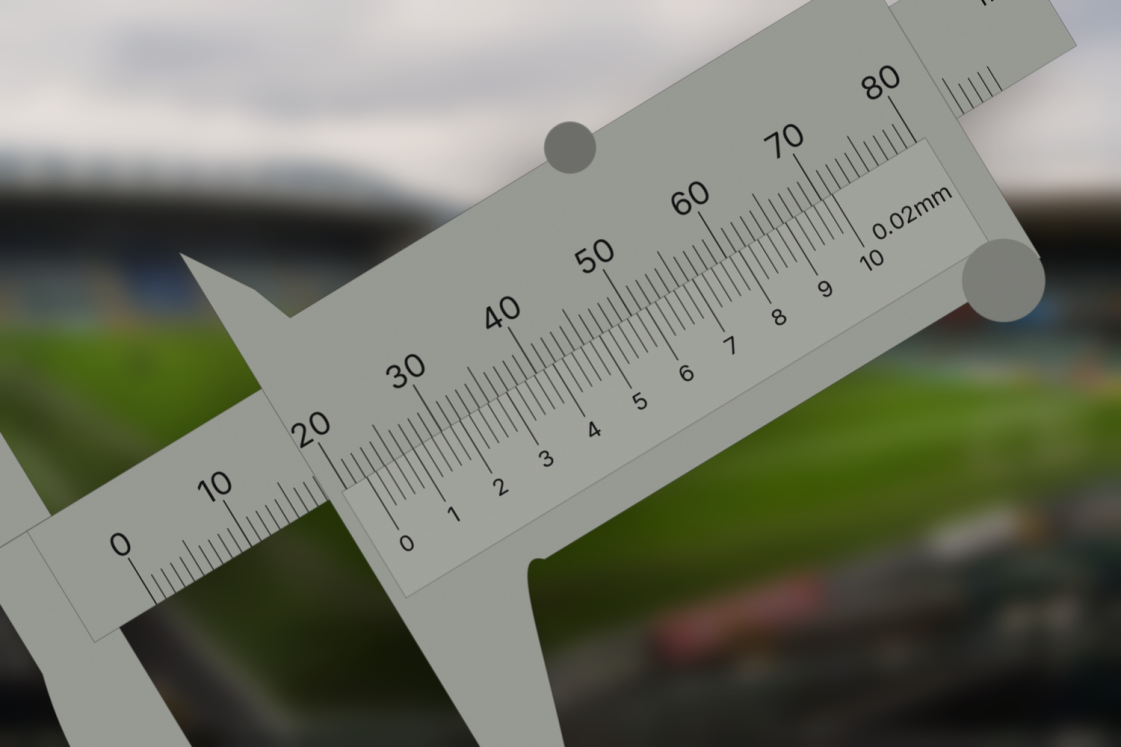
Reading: 22.1 mm
